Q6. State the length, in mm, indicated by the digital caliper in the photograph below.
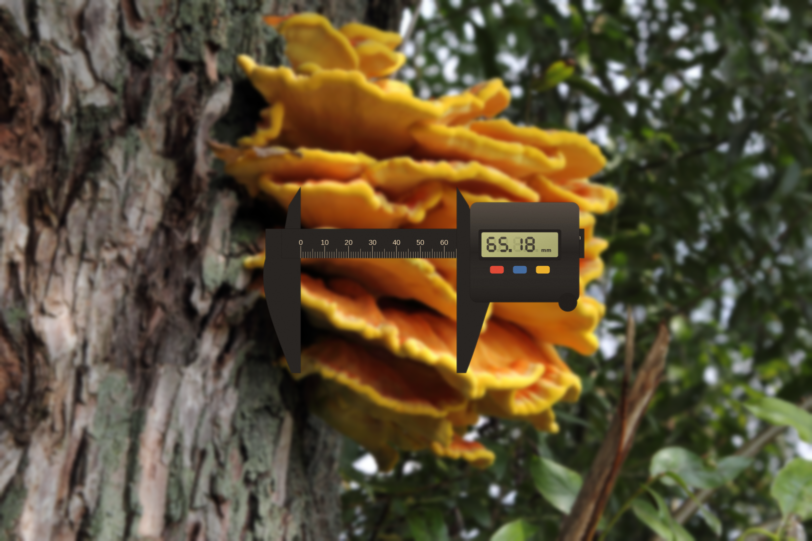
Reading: 65.18 mm
